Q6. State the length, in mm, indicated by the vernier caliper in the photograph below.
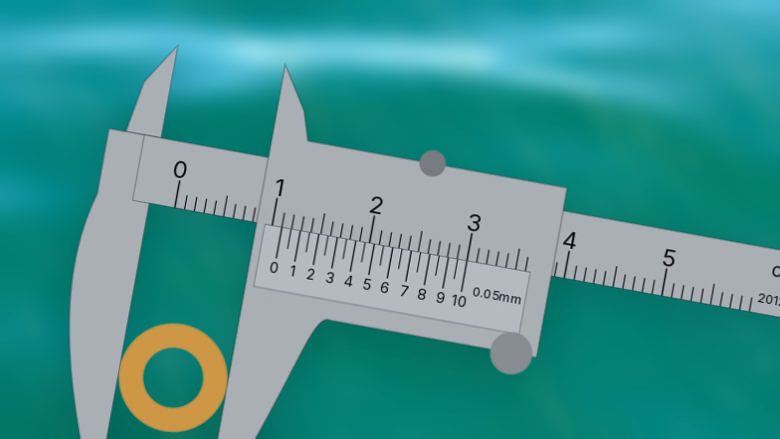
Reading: 11.0 mm
